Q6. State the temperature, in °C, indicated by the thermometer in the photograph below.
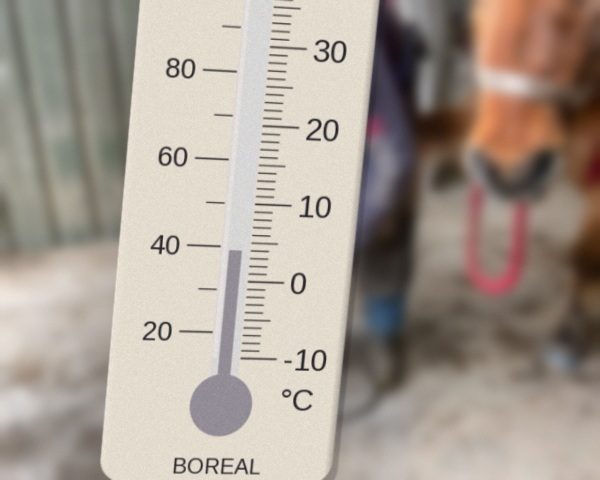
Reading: 4 °C
